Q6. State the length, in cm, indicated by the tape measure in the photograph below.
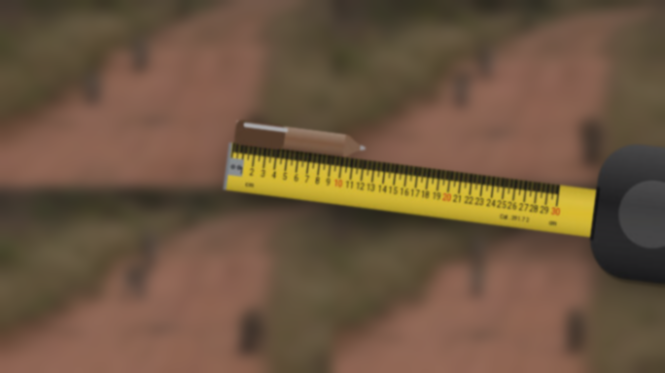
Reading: 12 cm
